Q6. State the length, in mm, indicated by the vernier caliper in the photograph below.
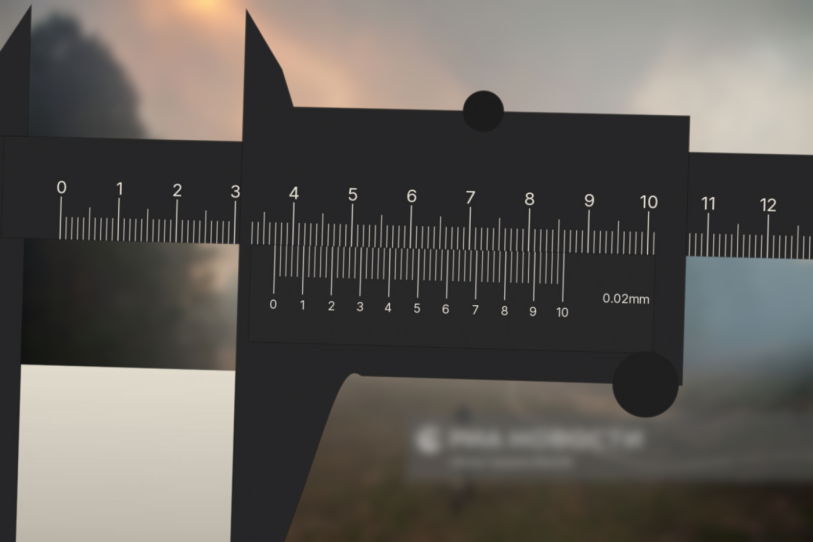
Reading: 37.0 mm
